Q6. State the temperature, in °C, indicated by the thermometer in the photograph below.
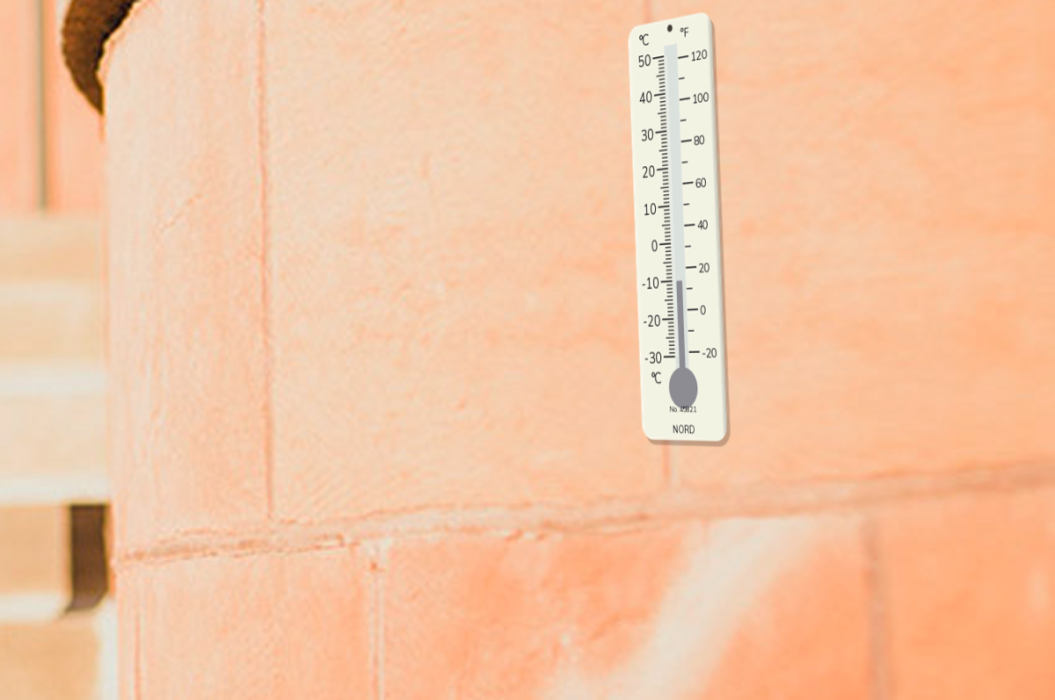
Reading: -10 °C
